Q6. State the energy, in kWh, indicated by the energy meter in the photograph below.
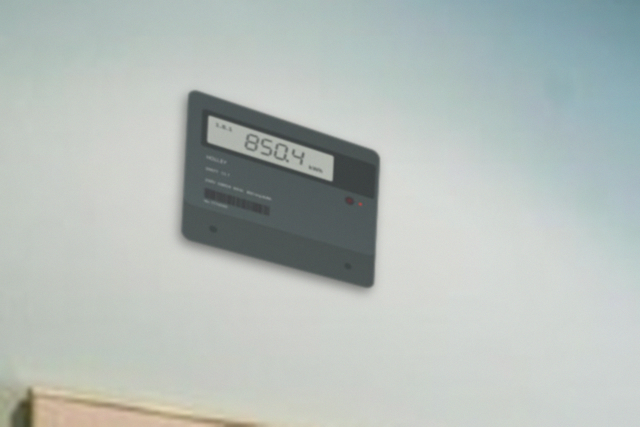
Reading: 850.4 kWh
